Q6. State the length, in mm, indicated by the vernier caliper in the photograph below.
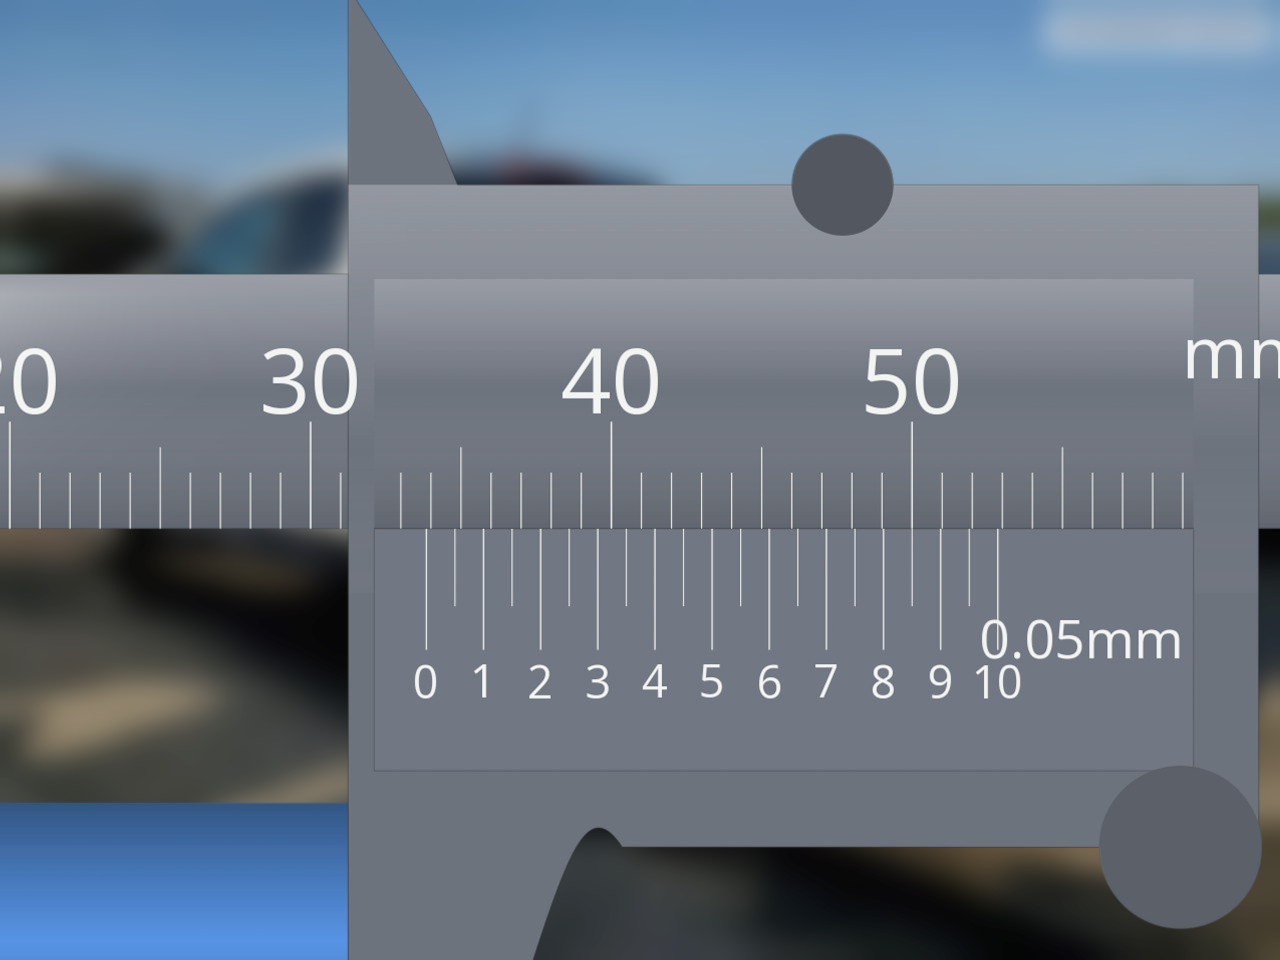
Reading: 33.85 mm
